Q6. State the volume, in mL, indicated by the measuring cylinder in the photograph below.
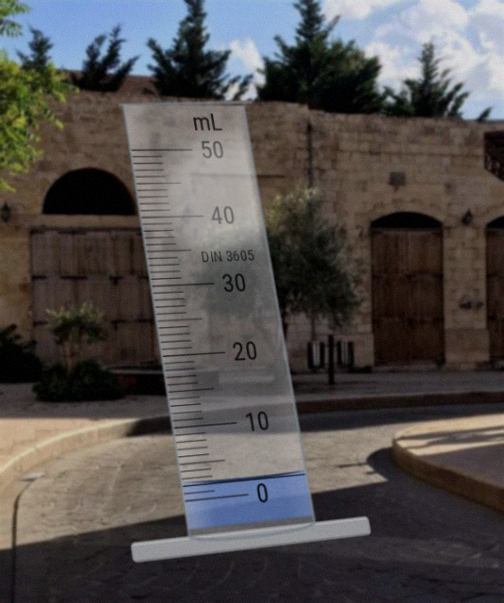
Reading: 2 mL
